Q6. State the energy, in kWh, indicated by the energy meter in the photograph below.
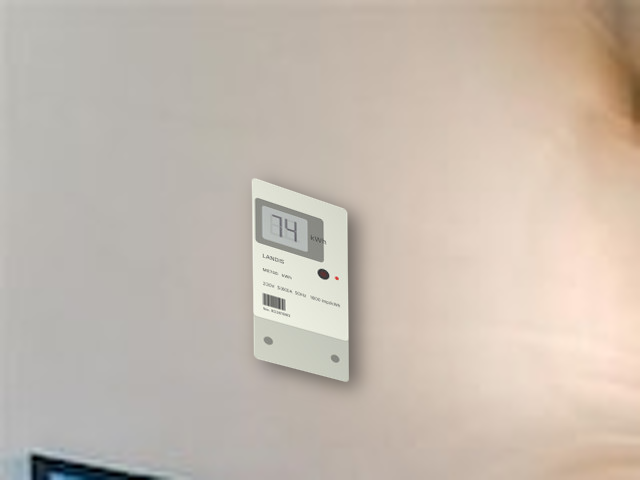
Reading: 74 kWh
